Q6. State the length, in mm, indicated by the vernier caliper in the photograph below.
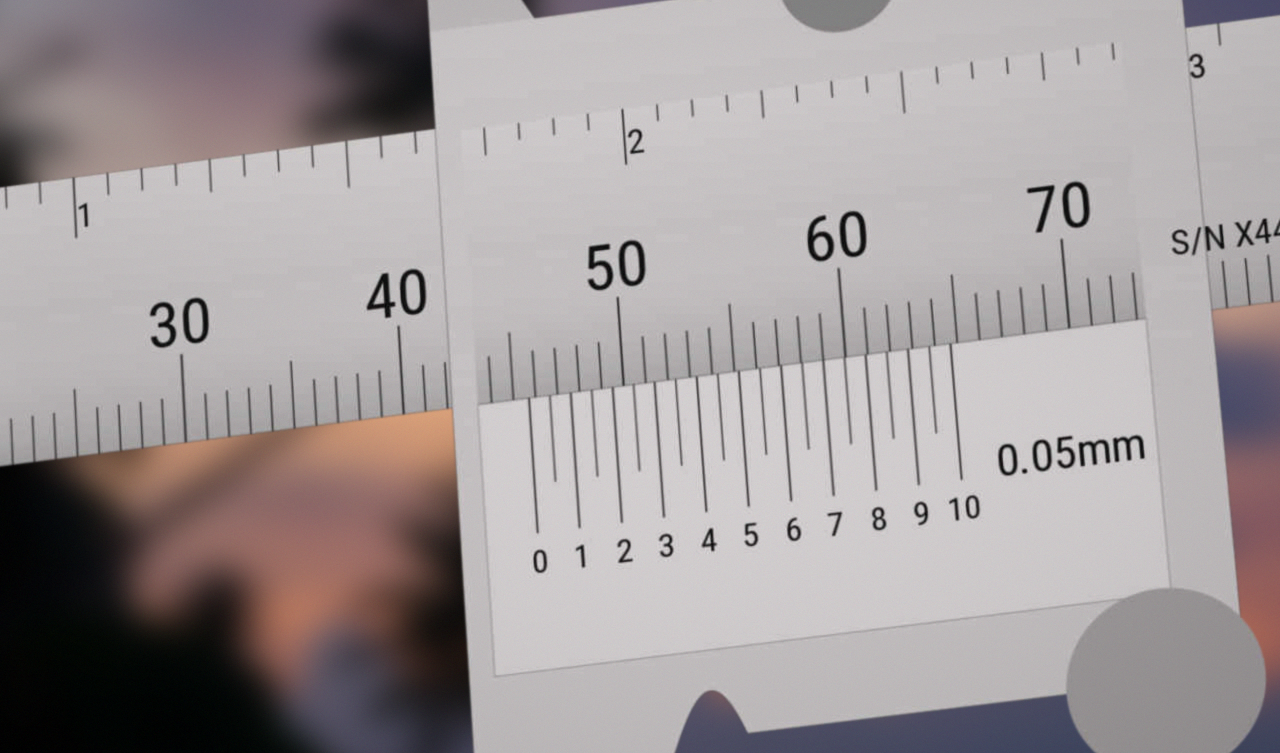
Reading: 45.7 mm
